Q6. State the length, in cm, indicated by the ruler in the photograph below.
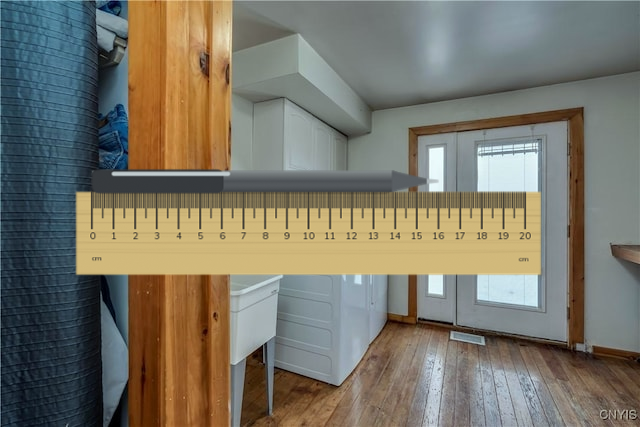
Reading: 16 cm
